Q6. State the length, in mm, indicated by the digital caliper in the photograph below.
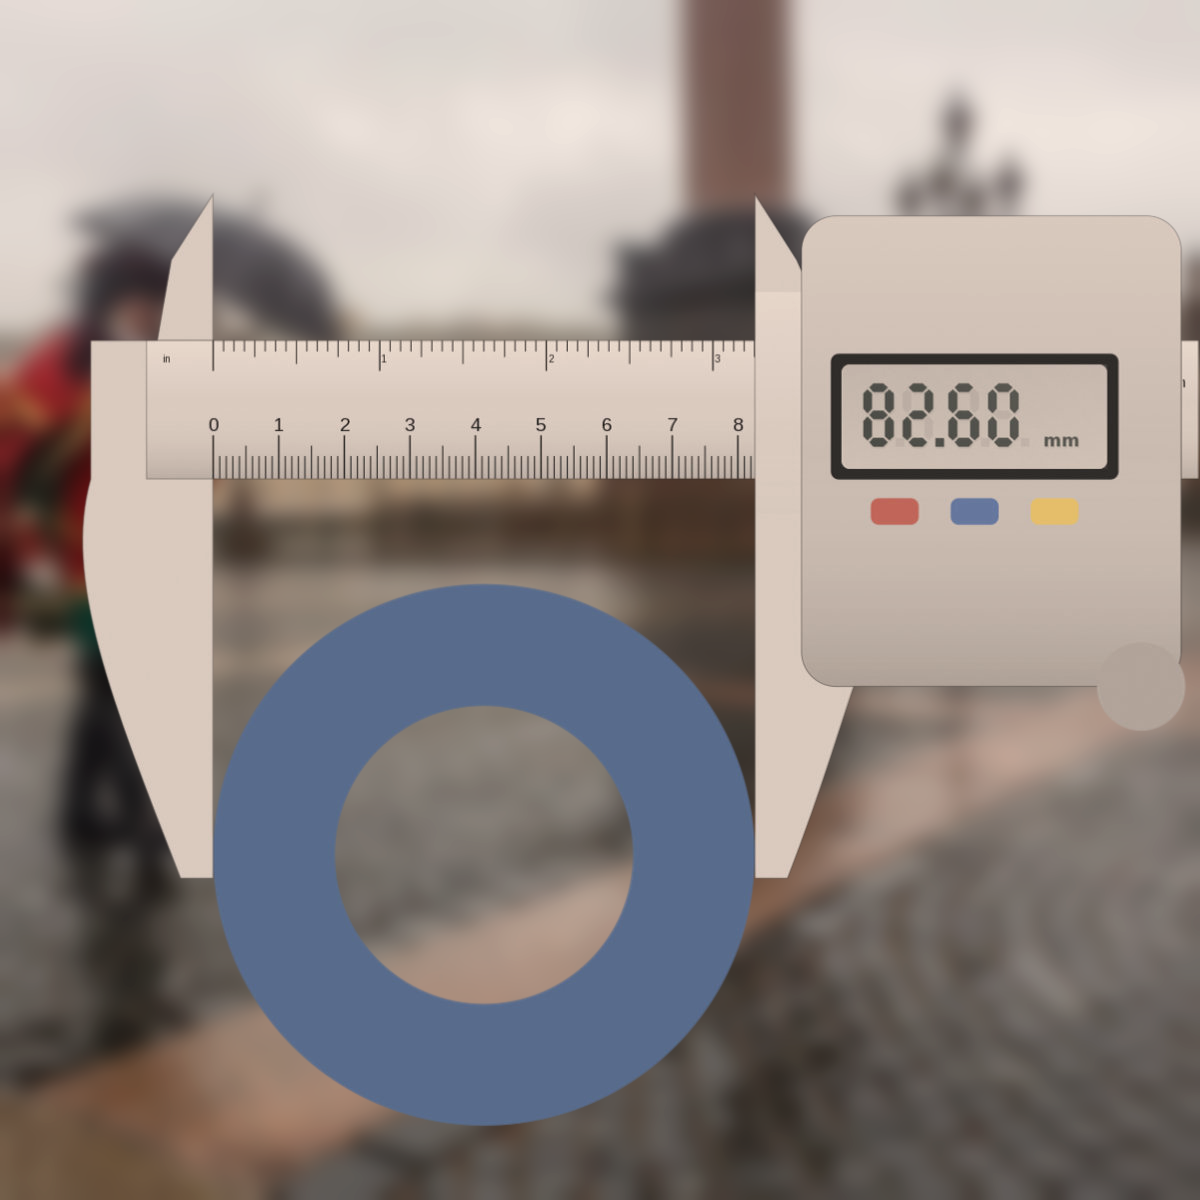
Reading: 82.60 mm
